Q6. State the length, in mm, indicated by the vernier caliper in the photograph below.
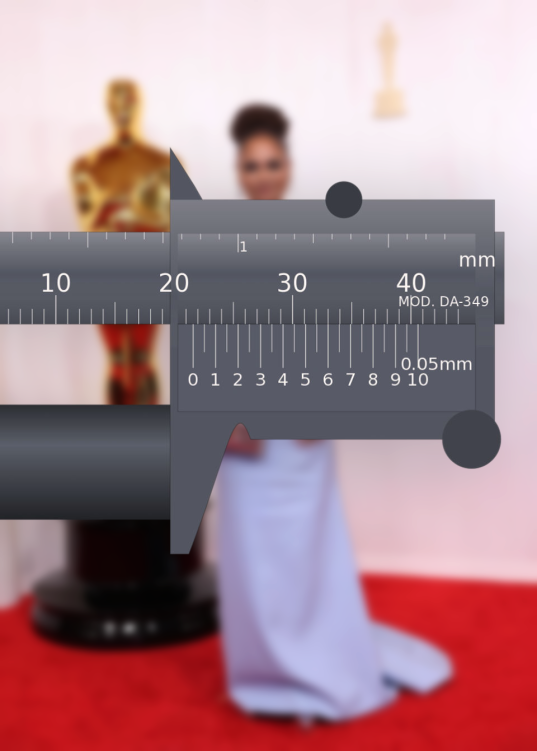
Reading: 21.6 mm
